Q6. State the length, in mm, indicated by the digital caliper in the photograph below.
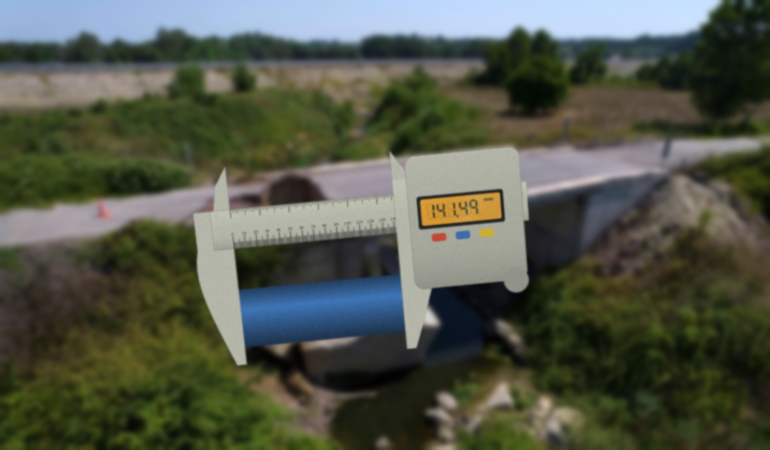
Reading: 141.49 mm
